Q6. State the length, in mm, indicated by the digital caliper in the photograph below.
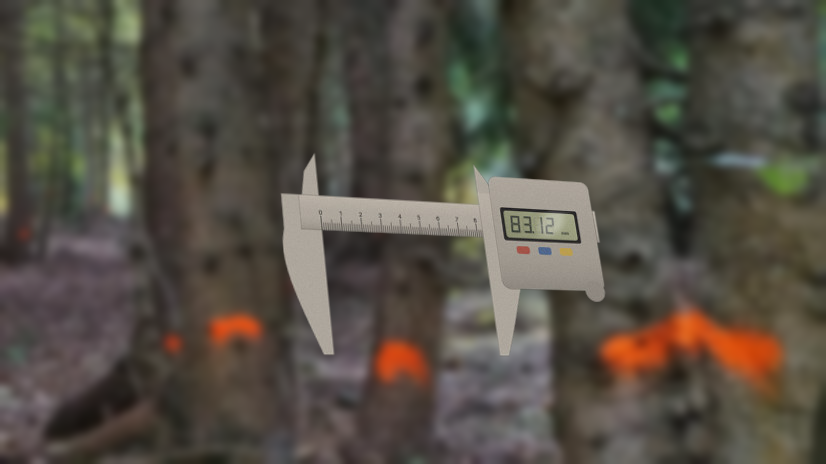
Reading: 83.12 mm
